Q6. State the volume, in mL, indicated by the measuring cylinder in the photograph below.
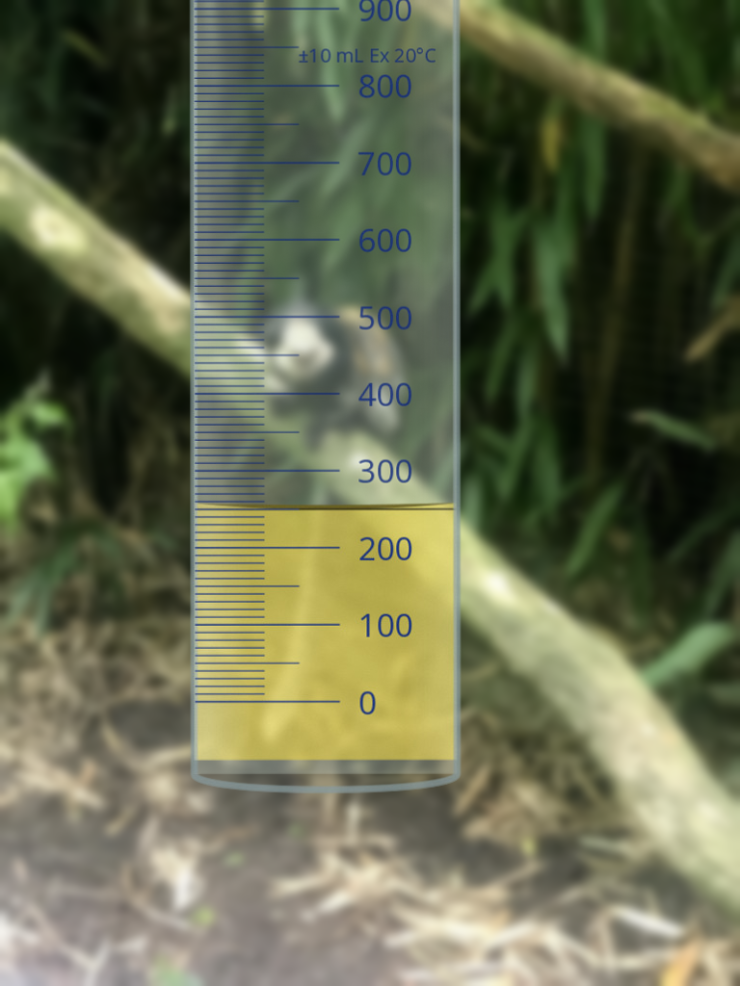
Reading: 250 mL
